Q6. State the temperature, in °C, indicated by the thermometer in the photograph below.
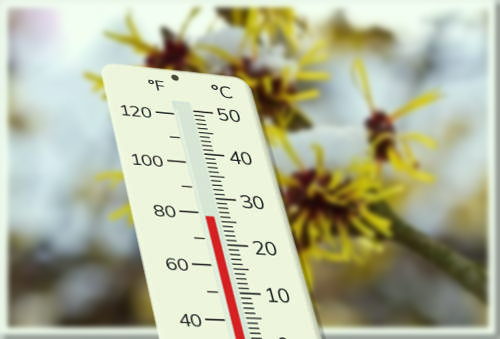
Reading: 26 °C
